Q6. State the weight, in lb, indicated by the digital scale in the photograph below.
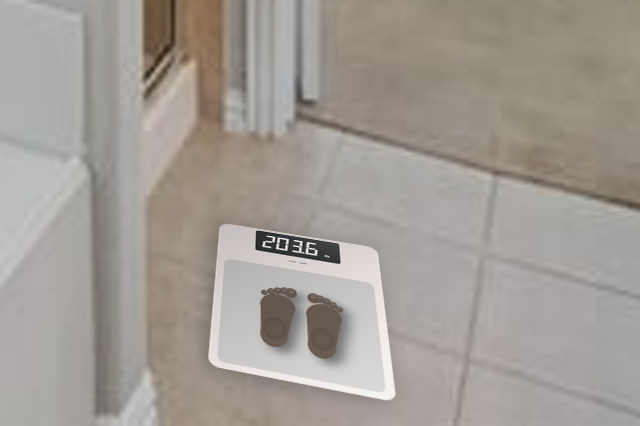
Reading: 203.6 lb
